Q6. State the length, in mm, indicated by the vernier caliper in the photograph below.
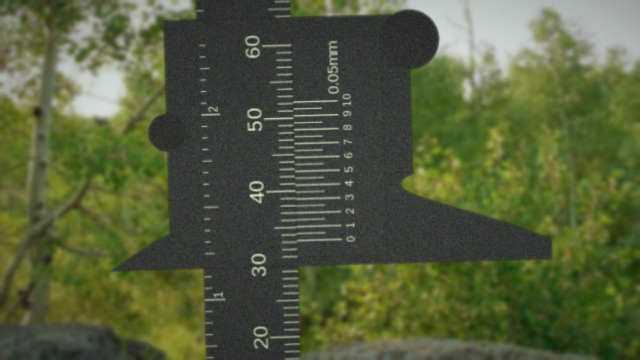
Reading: 33.2 mm
